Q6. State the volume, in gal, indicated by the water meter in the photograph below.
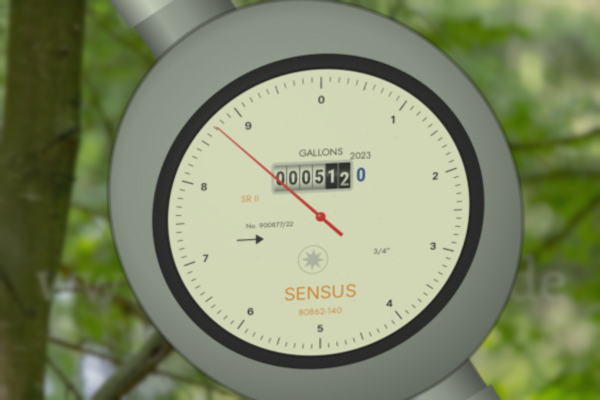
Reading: 5118.7 gal
